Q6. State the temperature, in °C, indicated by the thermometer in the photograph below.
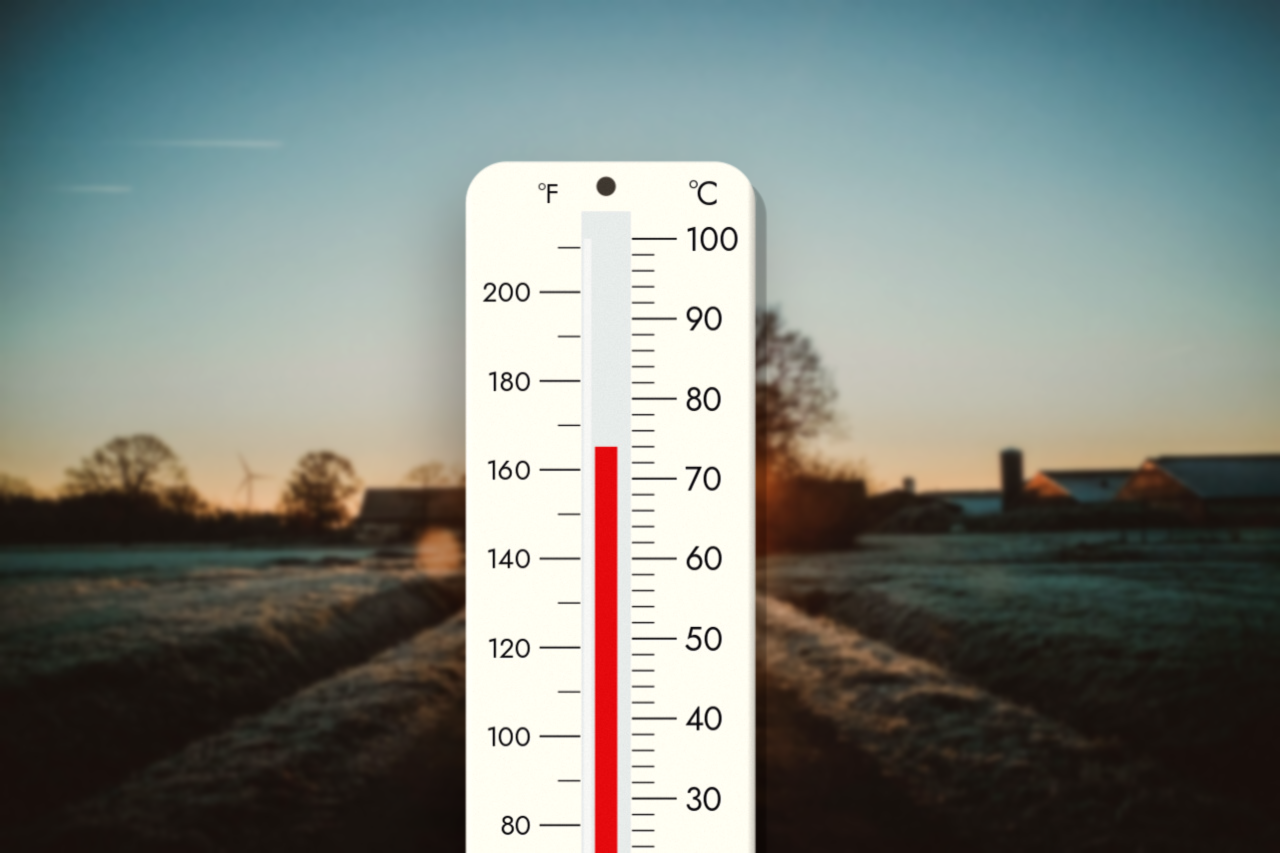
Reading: 74 °C
